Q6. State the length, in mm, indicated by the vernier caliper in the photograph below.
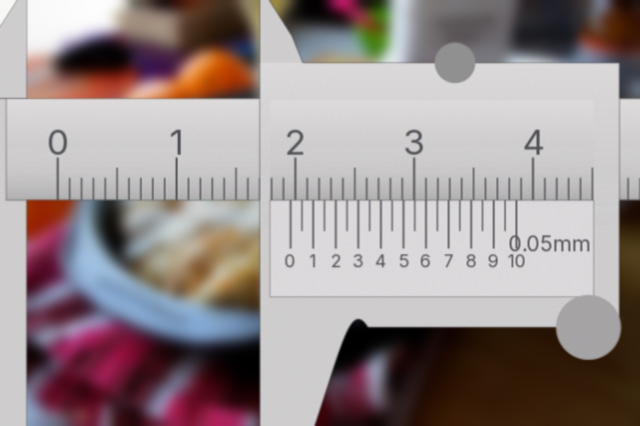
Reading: 19.6 mm
